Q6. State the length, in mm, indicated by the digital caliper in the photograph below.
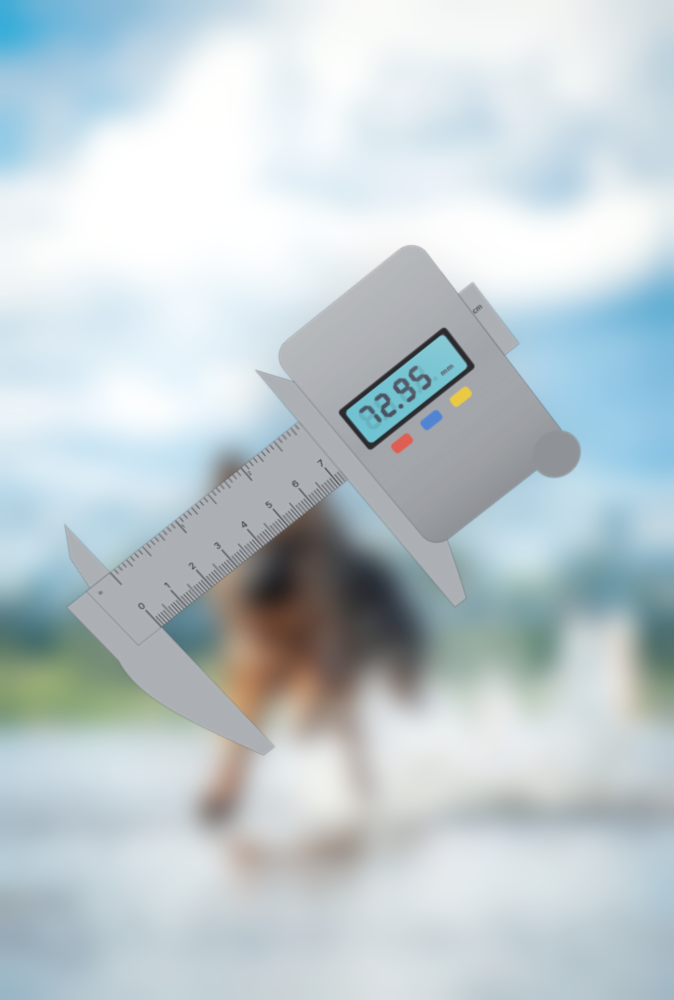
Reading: 72.95 mm
